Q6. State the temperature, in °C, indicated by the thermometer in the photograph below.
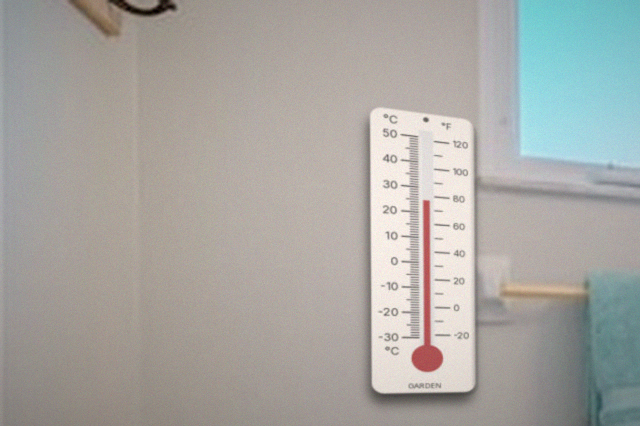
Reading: 25 °C
